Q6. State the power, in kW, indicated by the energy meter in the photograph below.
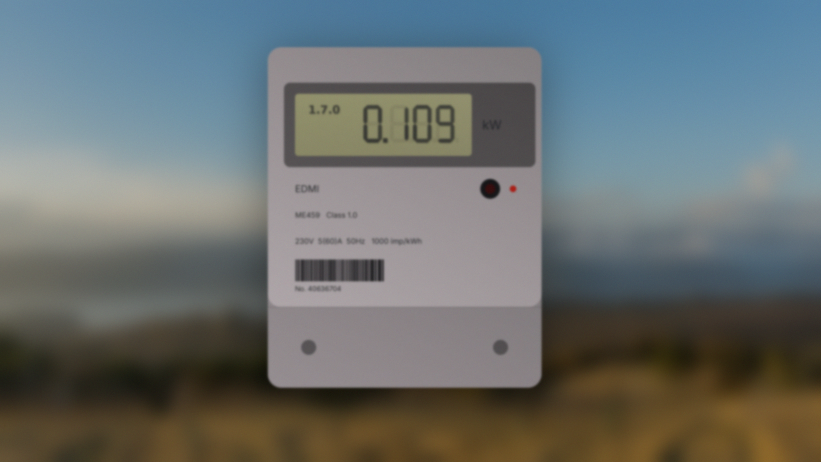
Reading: 0.109 kW
